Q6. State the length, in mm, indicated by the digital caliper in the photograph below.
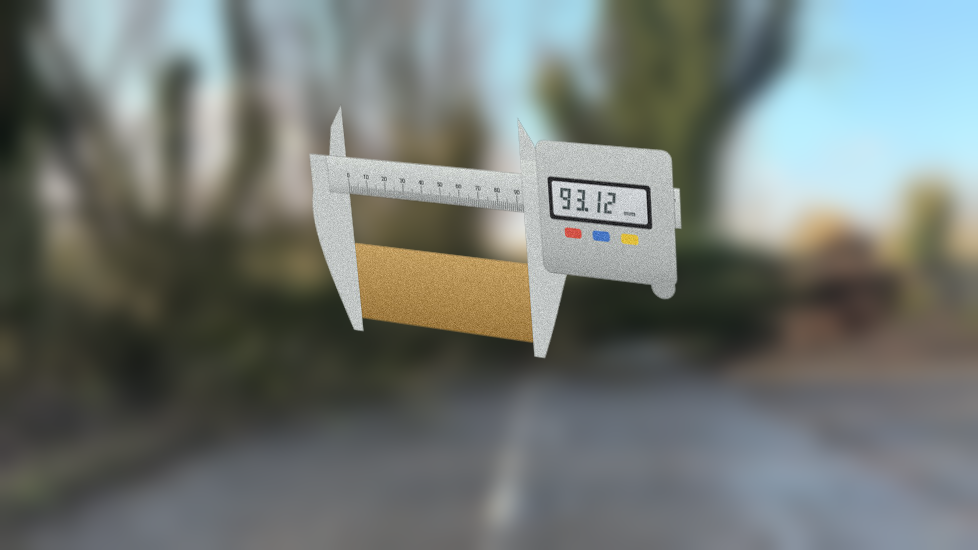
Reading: 93.12 mm
